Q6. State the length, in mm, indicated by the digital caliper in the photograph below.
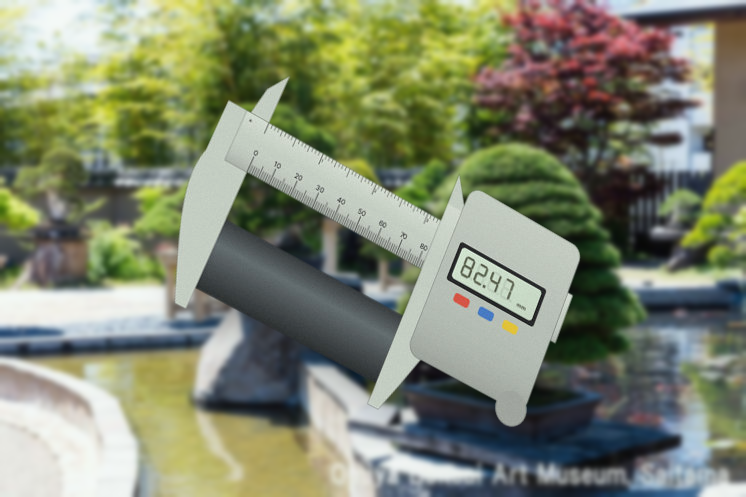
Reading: 82.47 mm
